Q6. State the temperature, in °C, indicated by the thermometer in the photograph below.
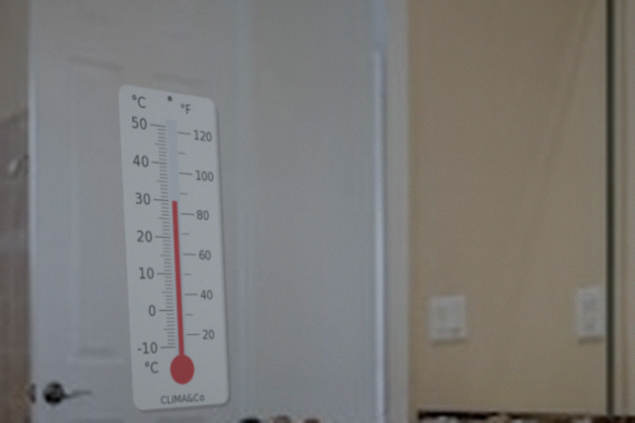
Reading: 30 °C
